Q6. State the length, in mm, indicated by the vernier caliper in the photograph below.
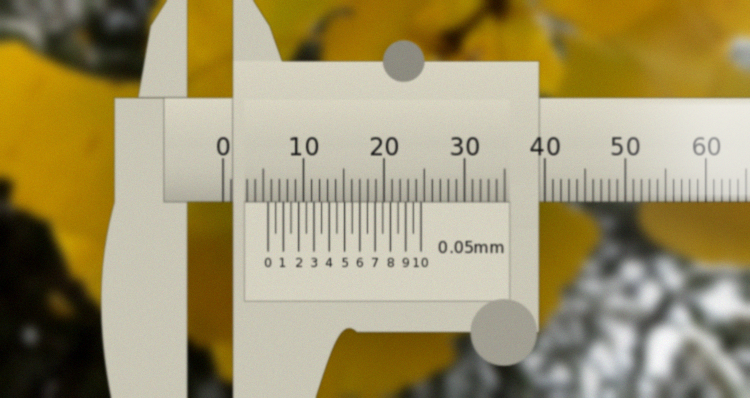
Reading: 5.6 mm
